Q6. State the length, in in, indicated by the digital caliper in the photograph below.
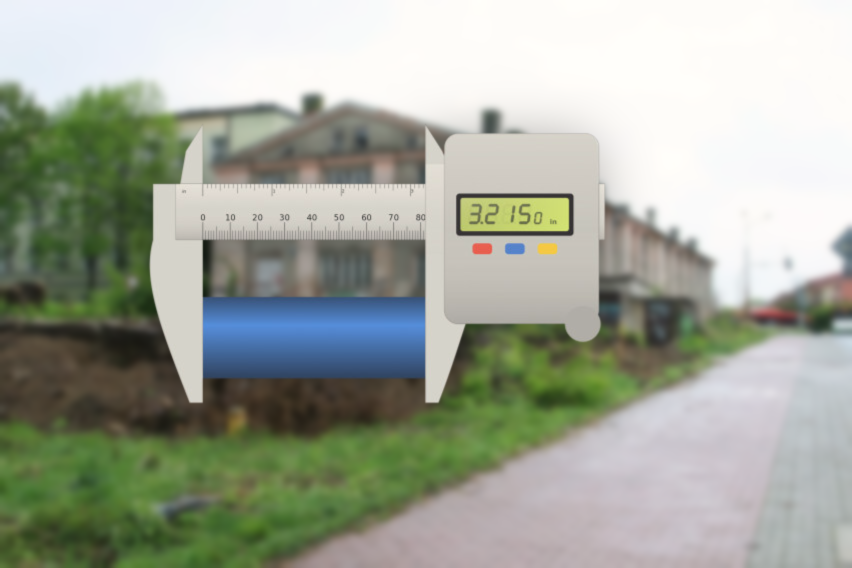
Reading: 3.2150 in
